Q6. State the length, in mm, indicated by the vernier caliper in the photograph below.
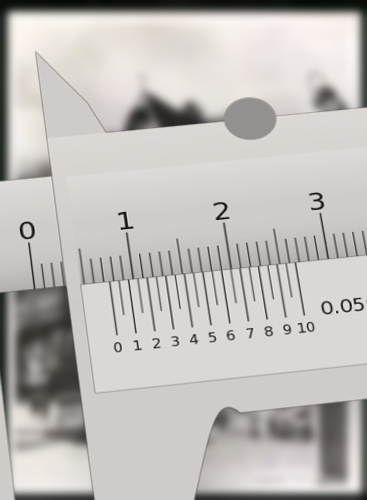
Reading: 7.6 mm
